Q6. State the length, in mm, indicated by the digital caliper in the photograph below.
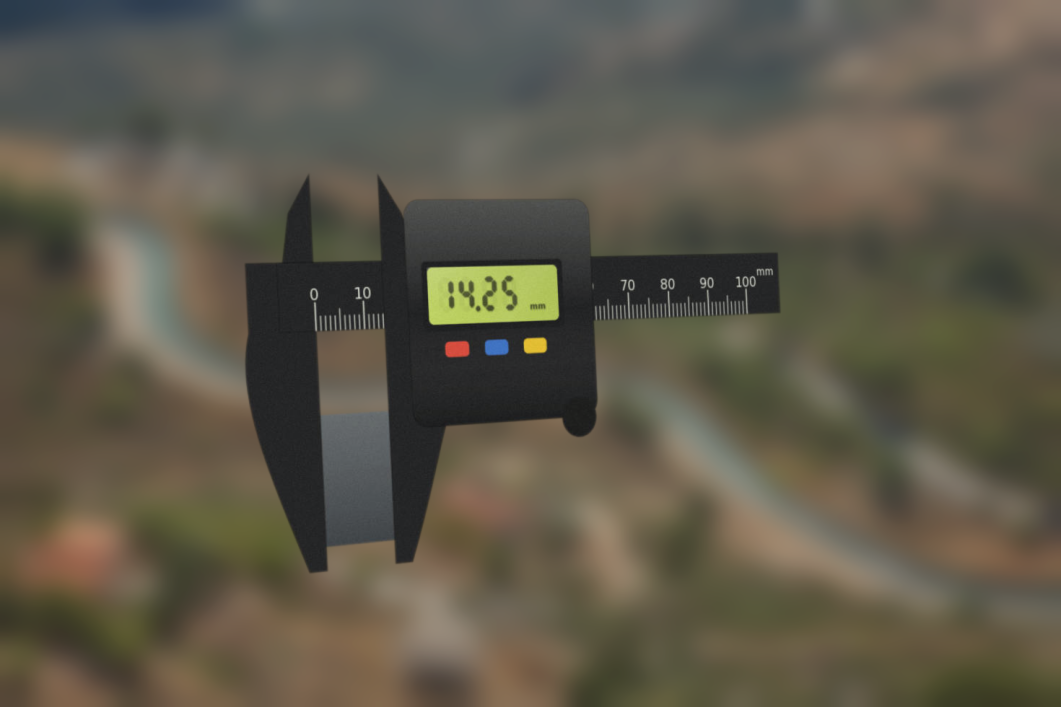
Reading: 14.25 mm
